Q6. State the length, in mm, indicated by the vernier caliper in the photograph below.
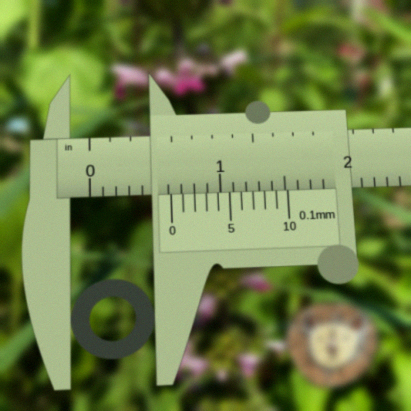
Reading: 6.2 mm
